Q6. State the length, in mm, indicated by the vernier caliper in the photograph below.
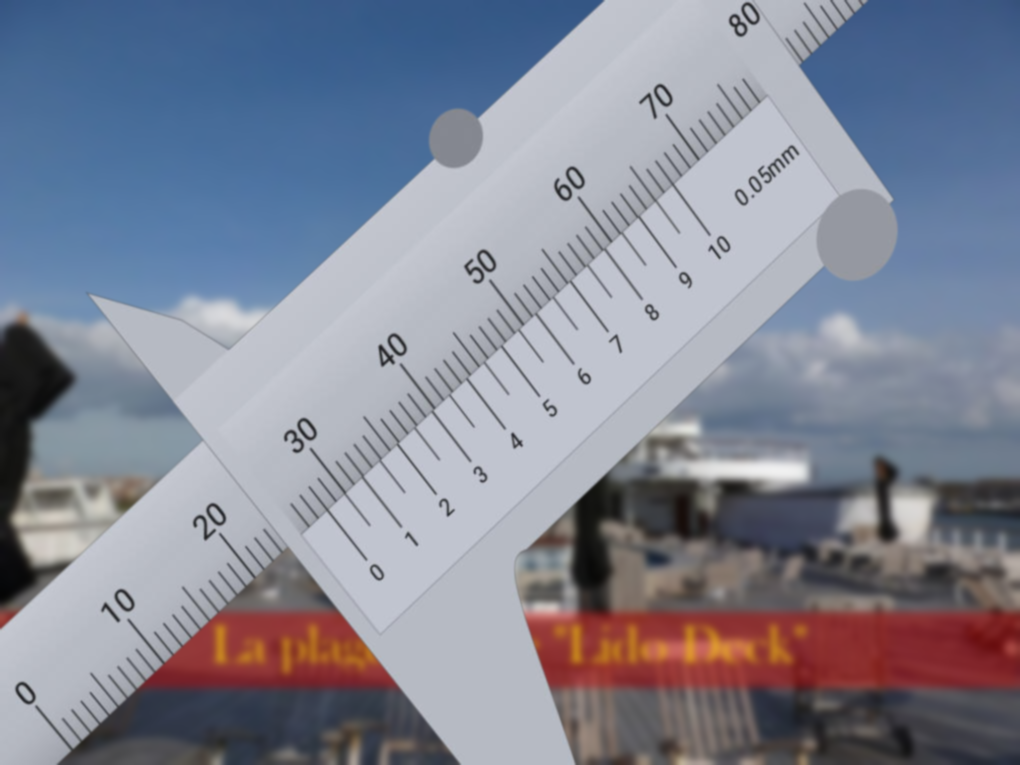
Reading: 28.0 mm
